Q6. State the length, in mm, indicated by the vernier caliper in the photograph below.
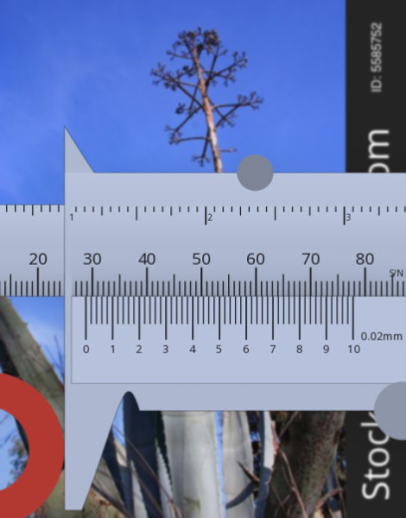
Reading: 28.8 mm
